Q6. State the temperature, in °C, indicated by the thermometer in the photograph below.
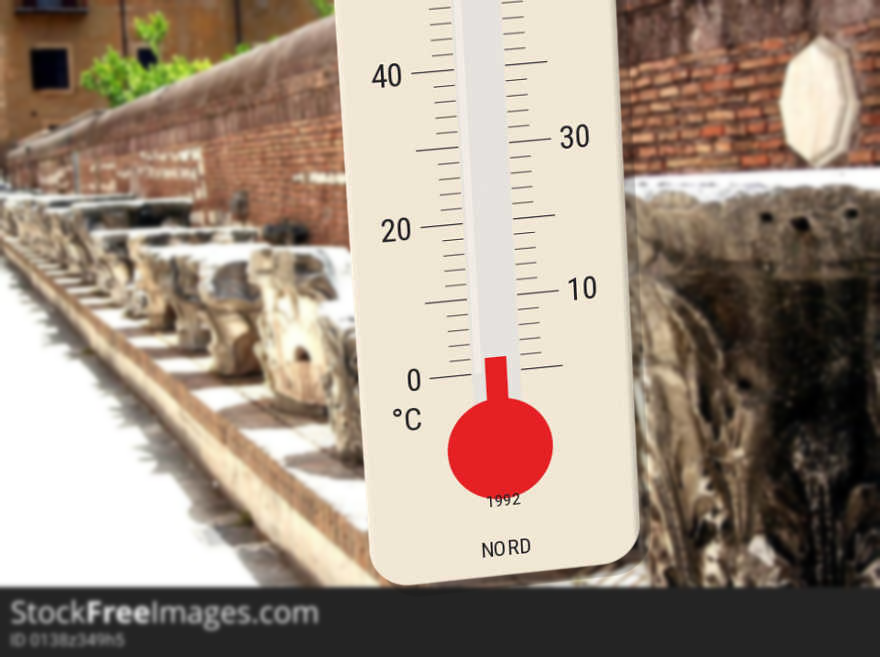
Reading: 2 °C
